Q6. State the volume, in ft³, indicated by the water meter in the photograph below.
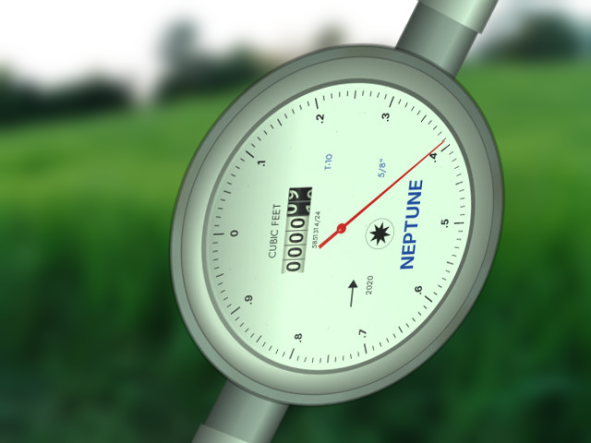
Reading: 9.39 ft³
